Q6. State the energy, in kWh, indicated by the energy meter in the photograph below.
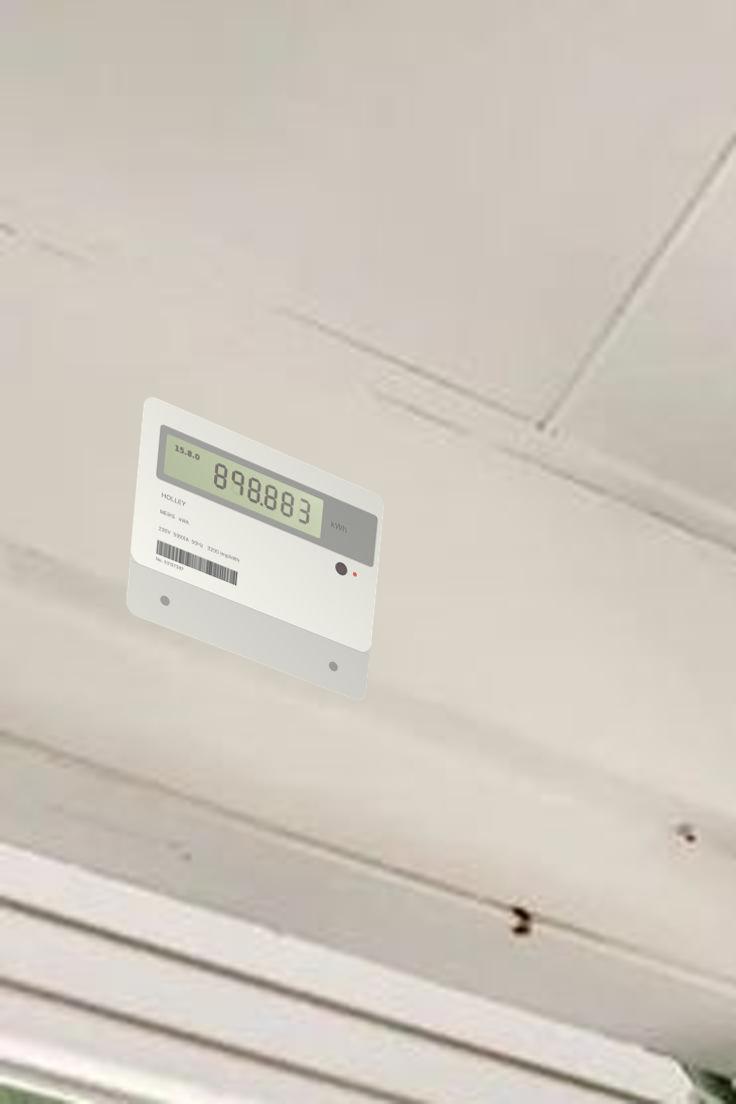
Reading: 898.883 kWh
